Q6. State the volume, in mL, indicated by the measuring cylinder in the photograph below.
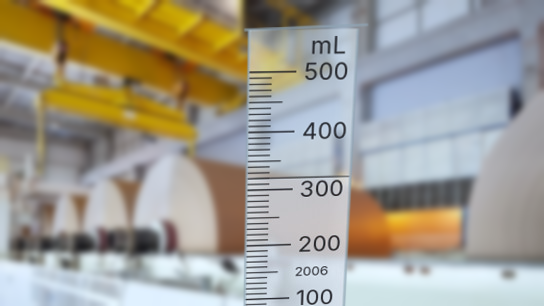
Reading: 320 mL
